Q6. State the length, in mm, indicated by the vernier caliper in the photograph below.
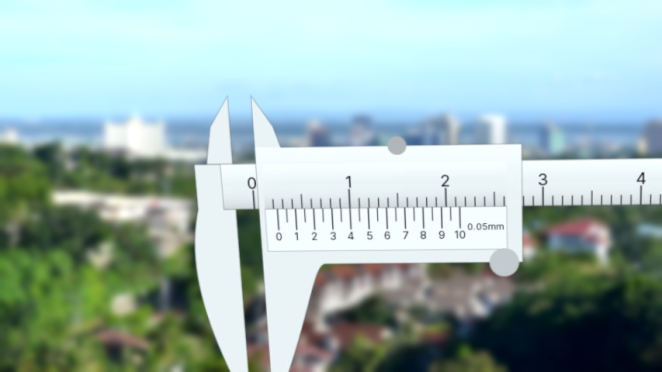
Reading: 2.4 mm
